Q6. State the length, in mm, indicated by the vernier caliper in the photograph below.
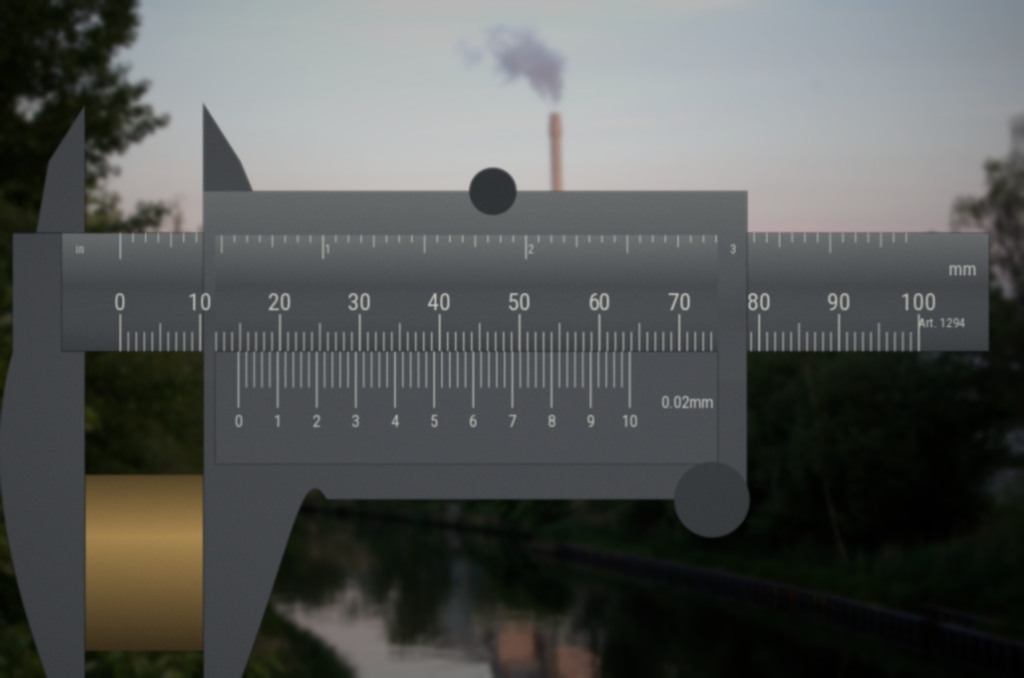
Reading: 14.8 mm
